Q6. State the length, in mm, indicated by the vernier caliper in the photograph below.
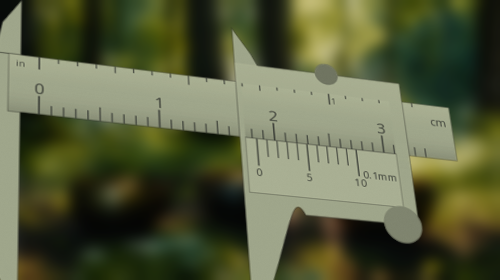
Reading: 18.4 mm
